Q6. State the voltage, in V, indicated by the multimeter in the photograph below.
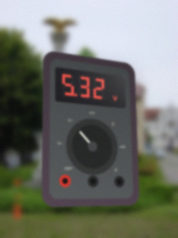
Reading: 5.32 V
